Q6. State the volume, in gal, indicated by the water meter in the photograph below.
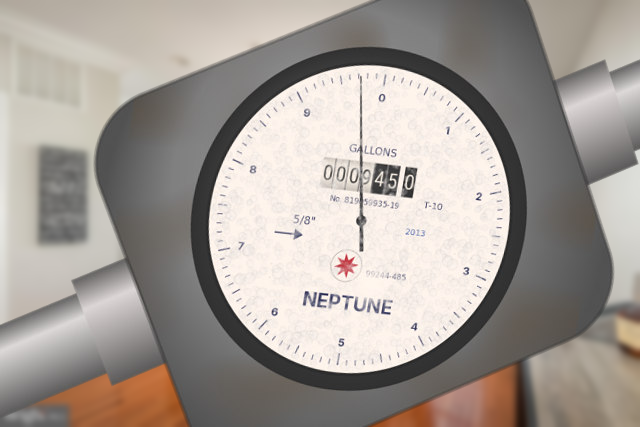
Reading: 9449.7 gal
